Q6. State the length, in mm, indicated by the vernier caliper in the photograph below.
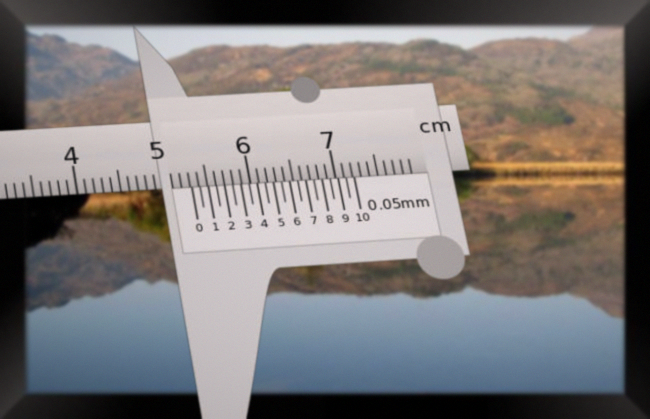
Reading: 53.2 mm
